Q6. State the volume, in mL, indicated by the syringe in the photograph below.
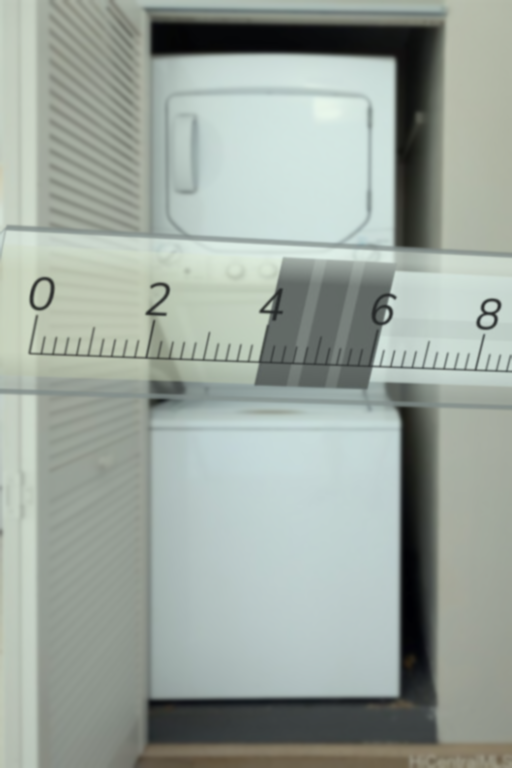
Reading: 4 mL
